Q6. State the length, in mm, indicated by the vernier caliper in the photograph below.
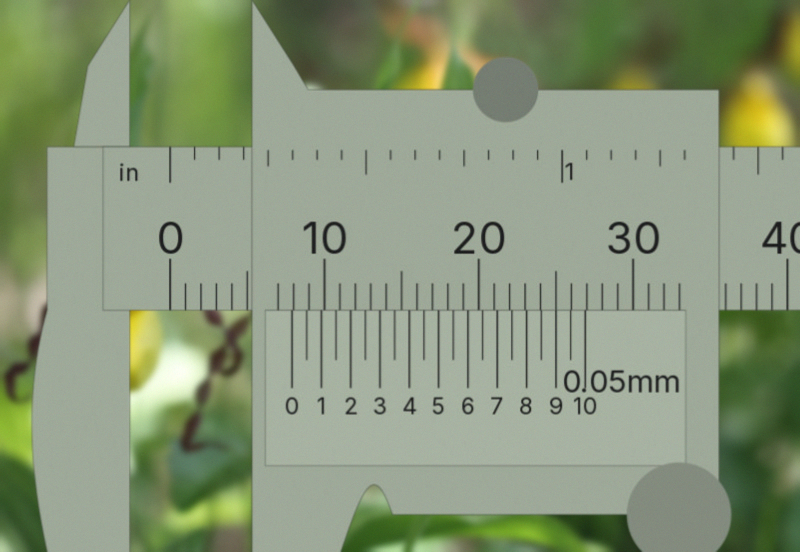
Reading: 7.9 mm
